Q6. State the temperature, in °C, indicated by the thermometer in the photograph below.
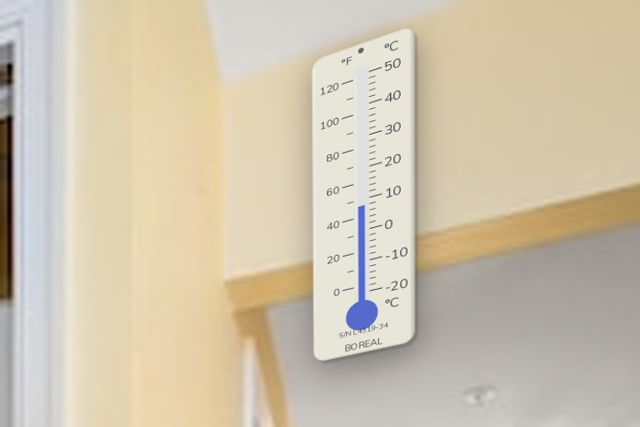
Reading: 8 °C
